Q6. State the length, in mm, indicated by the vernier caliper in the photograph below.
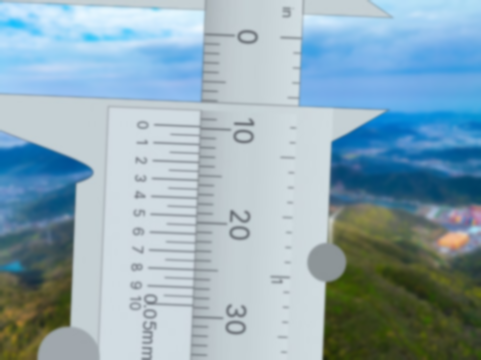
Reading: 9.8 mm
